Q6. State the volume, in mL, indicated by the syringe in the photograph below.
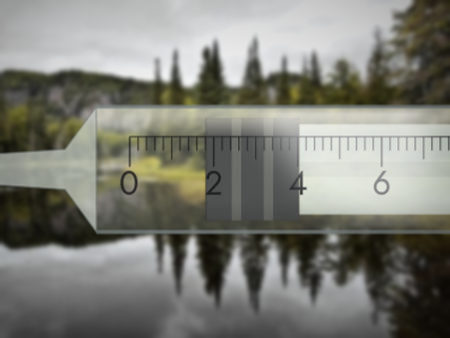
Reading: 1.8 mL
